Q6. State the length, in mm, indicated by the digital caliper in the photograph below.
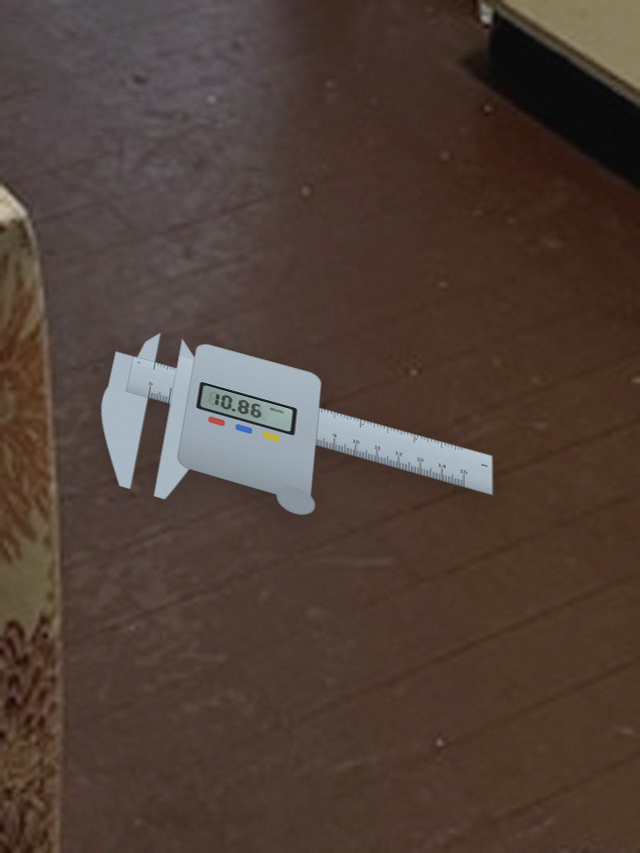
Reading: 10.86 mm
